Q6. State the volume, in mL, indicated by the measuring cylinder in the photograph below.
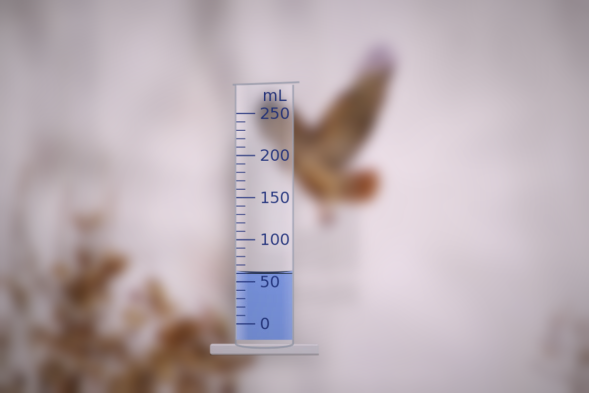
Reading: 60 mL
